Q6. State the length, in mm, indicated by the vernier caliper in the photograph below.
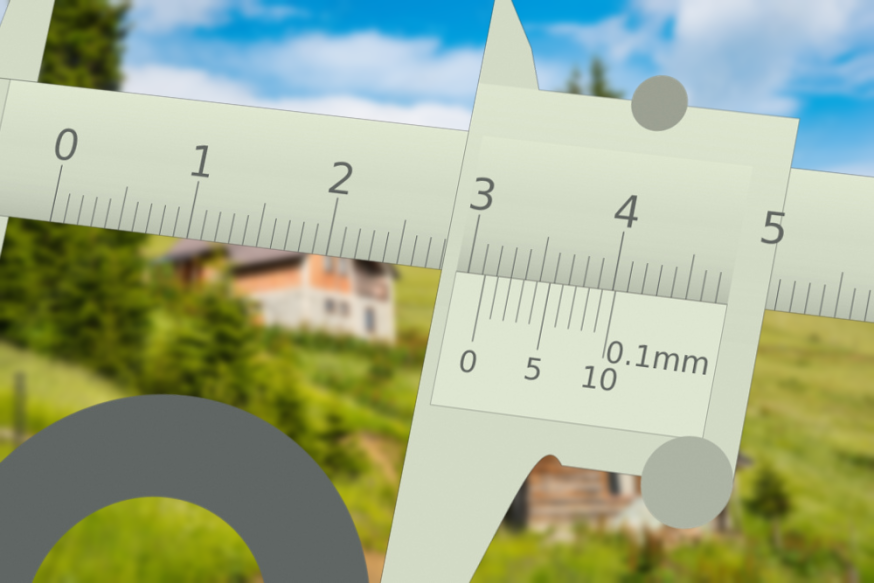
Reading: 31.2 mm
